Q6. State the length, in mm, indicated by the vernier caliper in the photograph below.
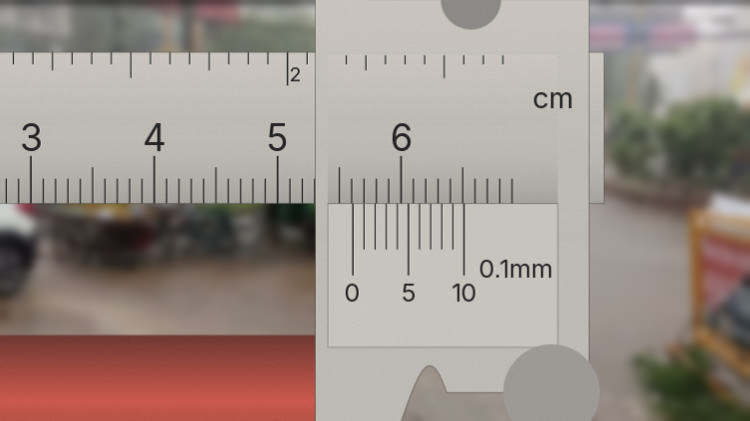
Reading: 56.1 mm
